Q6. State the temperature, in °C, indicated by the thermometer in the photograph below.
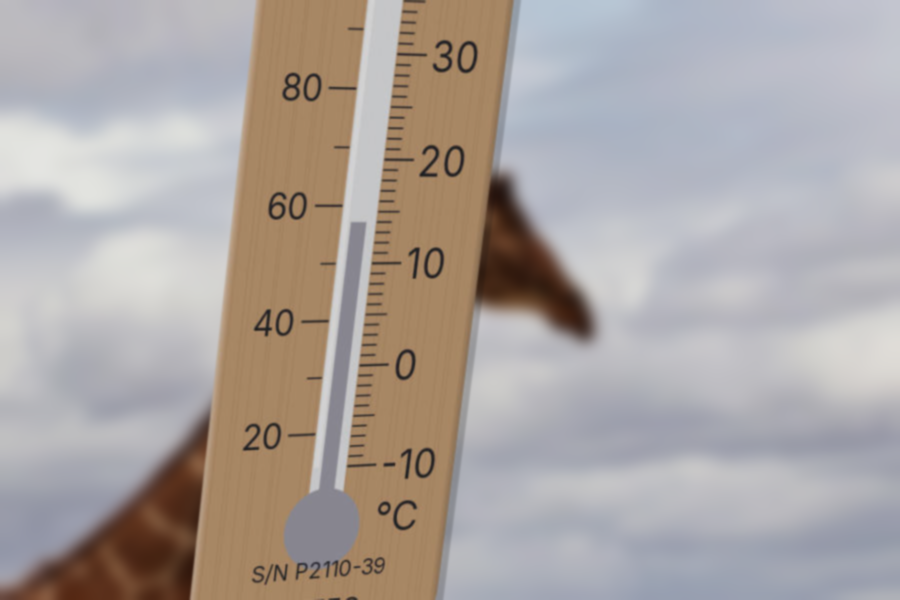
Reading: 14 °C
